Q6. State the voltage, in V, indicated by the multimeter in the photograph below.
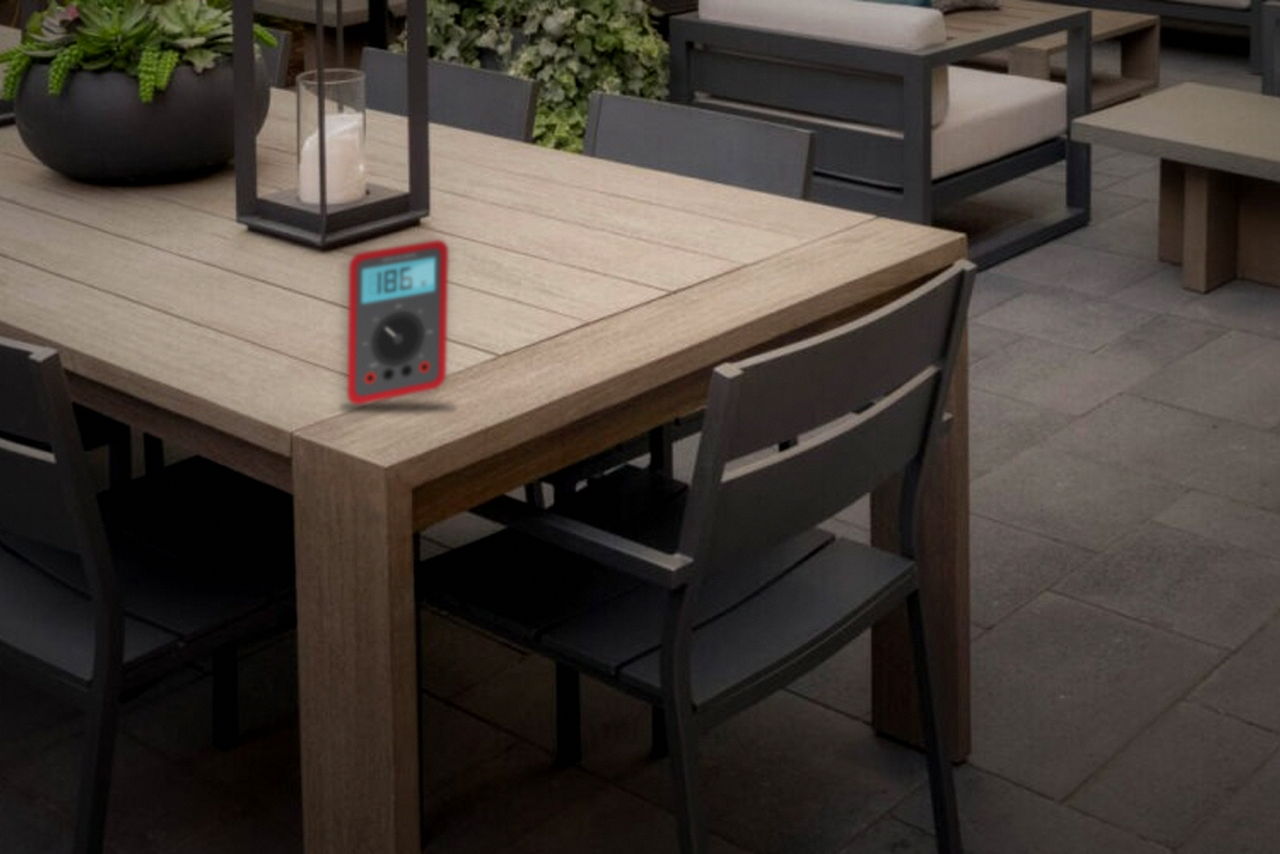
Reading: 186 V
